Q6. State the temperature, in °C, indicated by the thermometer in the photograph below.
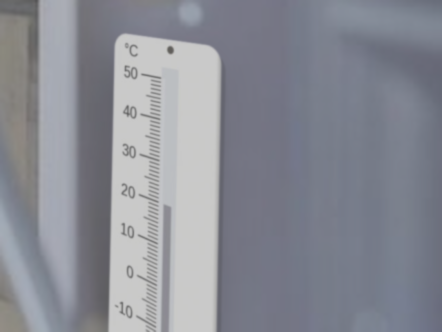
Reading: 20 °C
